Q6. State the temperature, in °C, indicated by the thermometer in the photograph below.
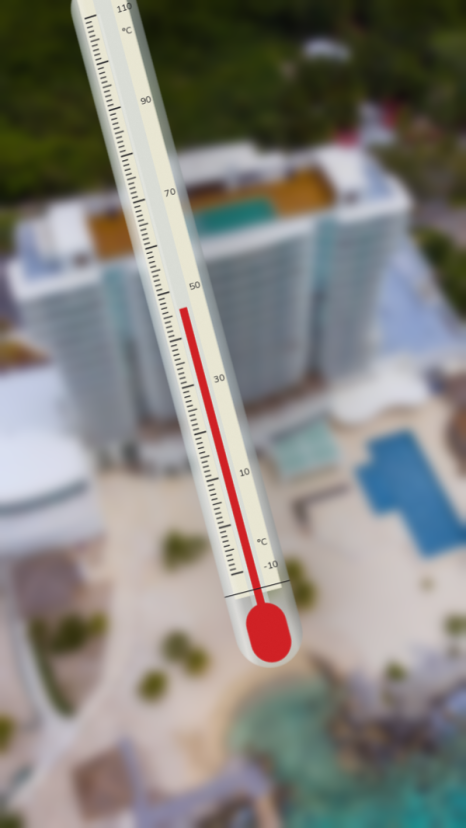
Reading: 46 °C
